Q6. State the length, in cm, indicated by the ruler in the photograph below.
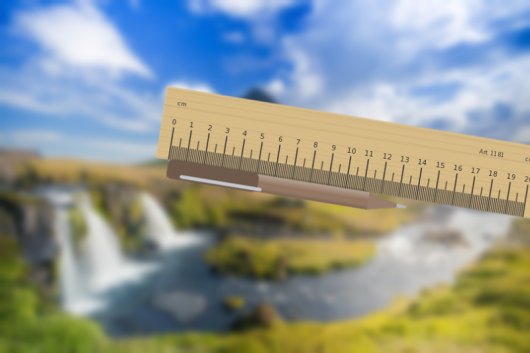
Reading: 13.5 cm
